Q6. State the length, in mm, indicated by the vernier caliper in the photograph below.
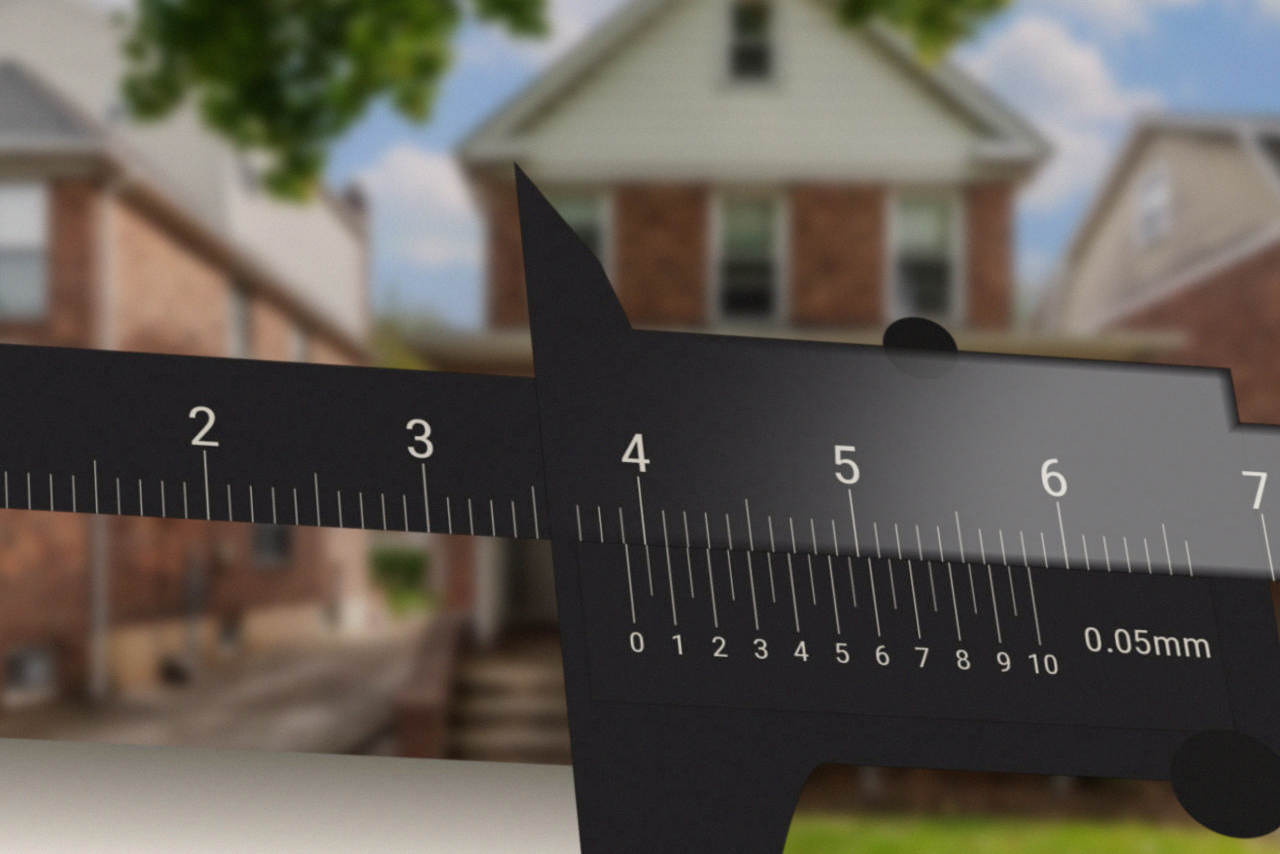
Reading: 39.1 mm
